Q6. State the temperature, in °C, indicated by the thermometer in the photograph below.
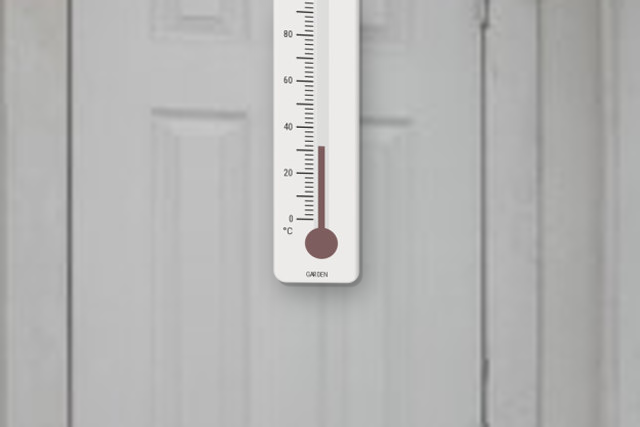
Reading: 32 °C
